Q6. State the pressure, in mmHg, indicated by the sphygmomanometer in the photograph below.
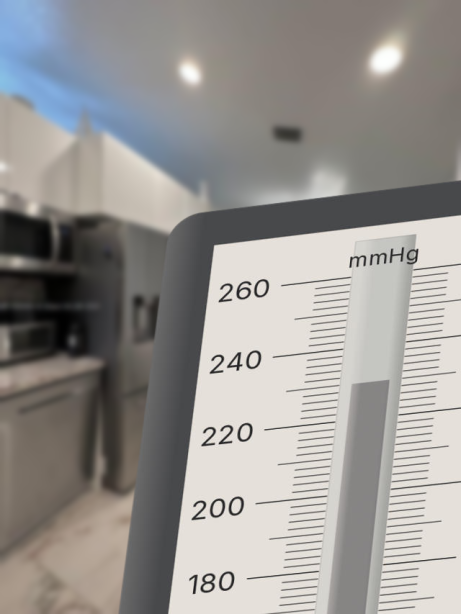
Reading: 230 mmHg
